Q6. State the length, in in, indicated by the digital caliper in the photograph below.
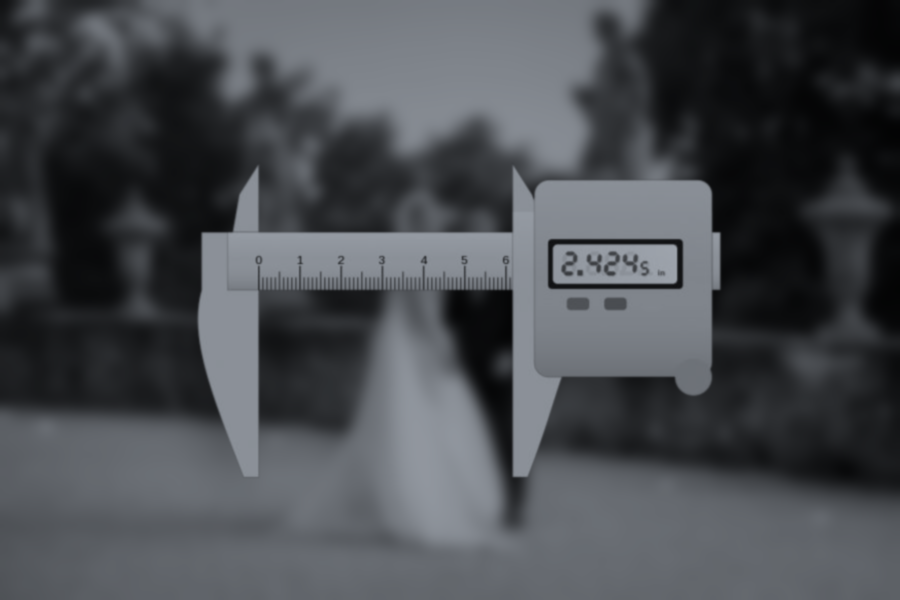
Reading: 2.4245 in
